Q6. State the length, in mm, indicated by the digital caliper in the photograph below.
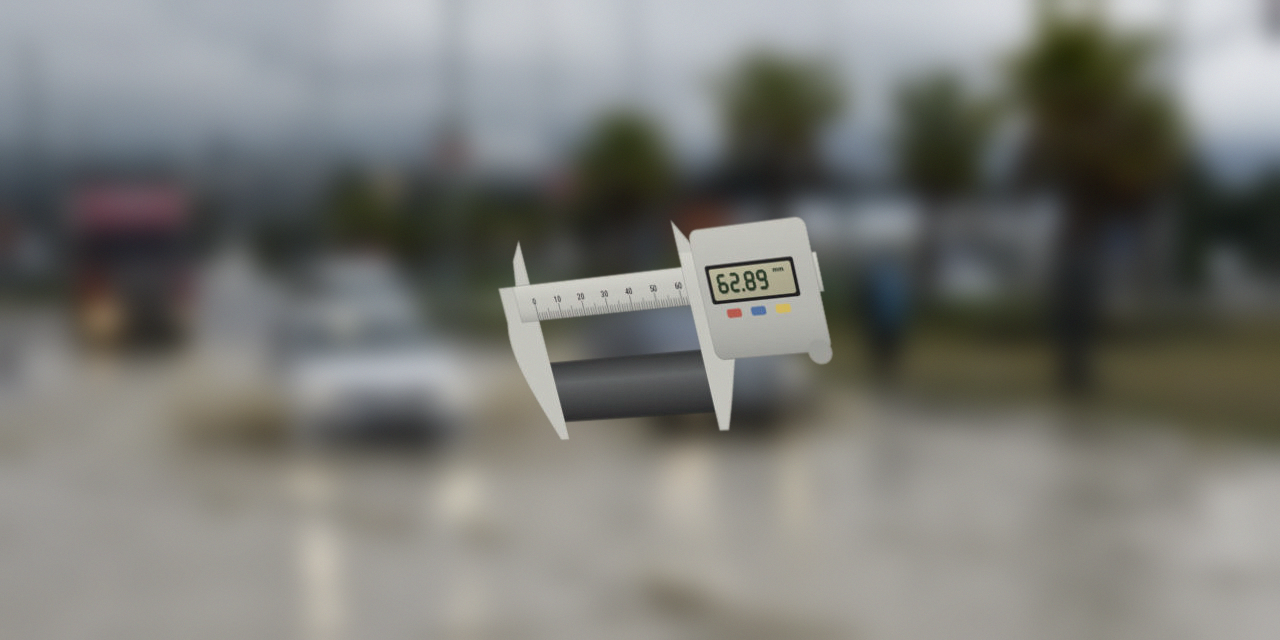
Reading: 62.89 mm
